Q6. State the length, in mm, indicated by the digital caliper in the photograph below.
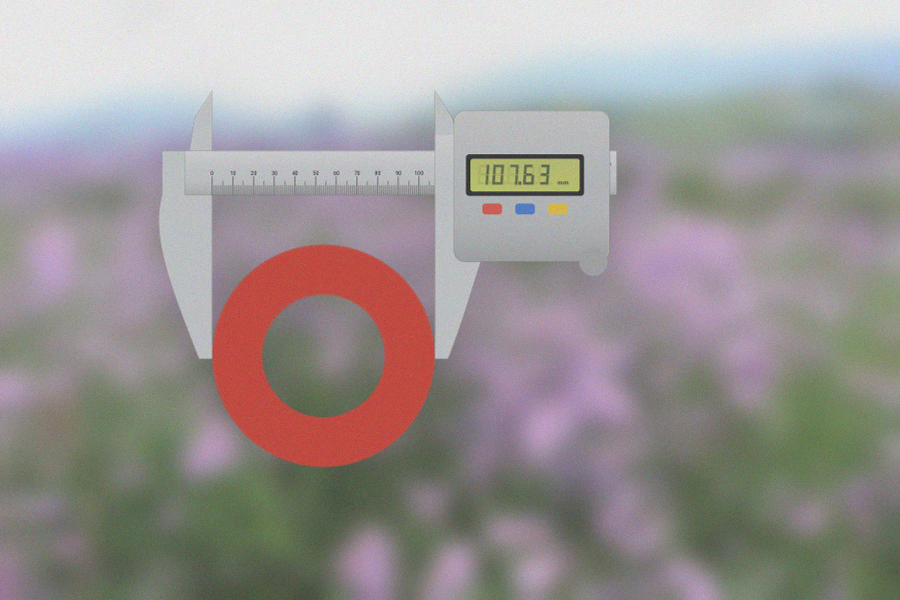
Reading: 107.63 mm
